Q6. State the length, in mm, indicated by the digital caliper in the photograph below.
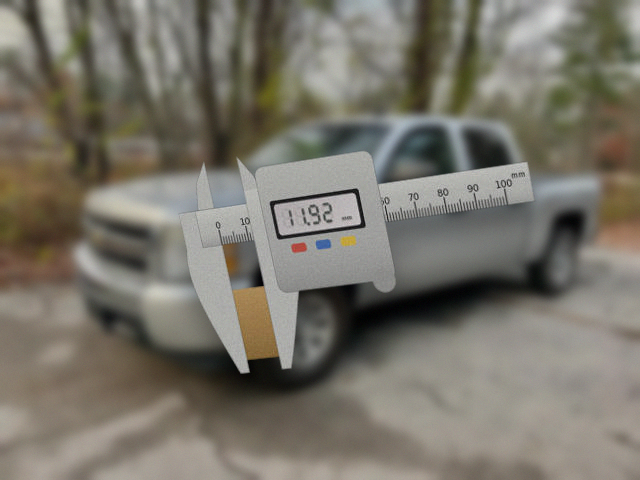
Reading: 11.92 mm
